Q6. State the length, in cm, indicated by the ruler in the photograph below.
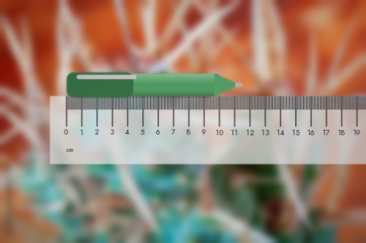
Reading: 11.5 cm
